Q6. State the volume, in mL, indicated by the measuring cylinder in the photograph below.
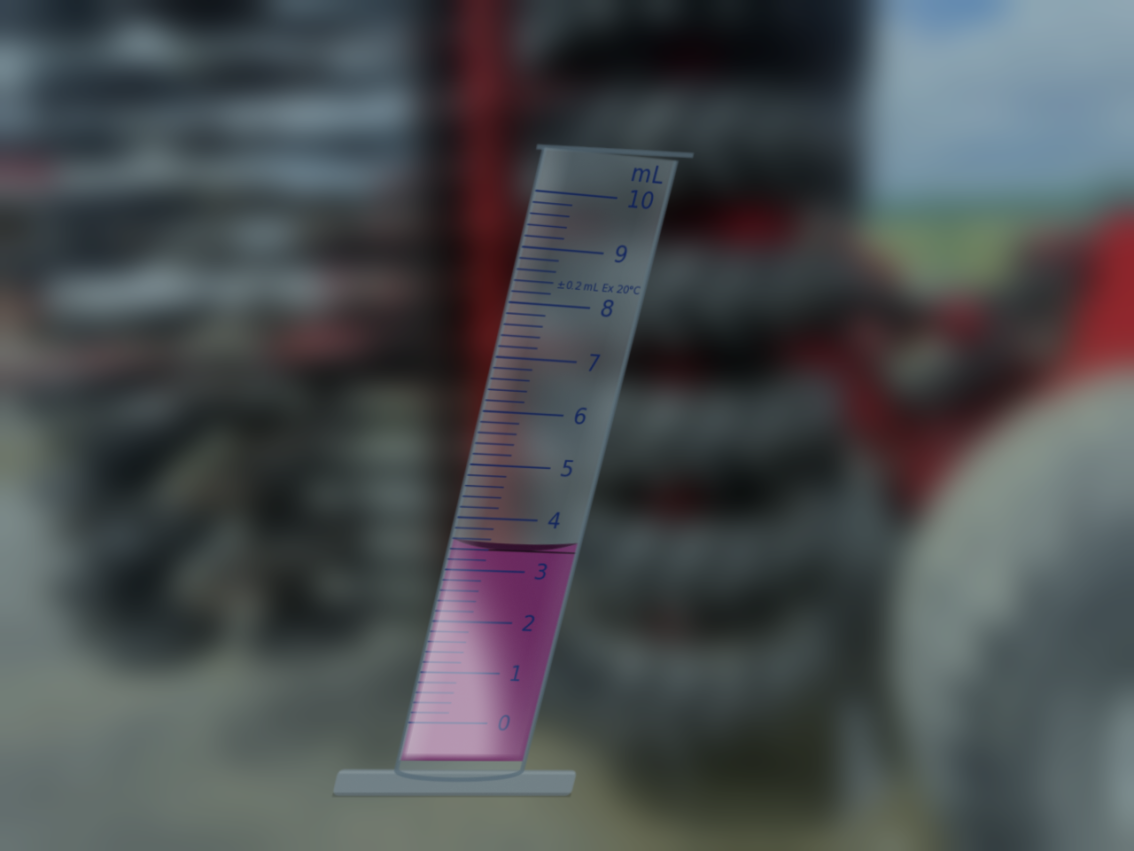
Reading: 3.4 mL
